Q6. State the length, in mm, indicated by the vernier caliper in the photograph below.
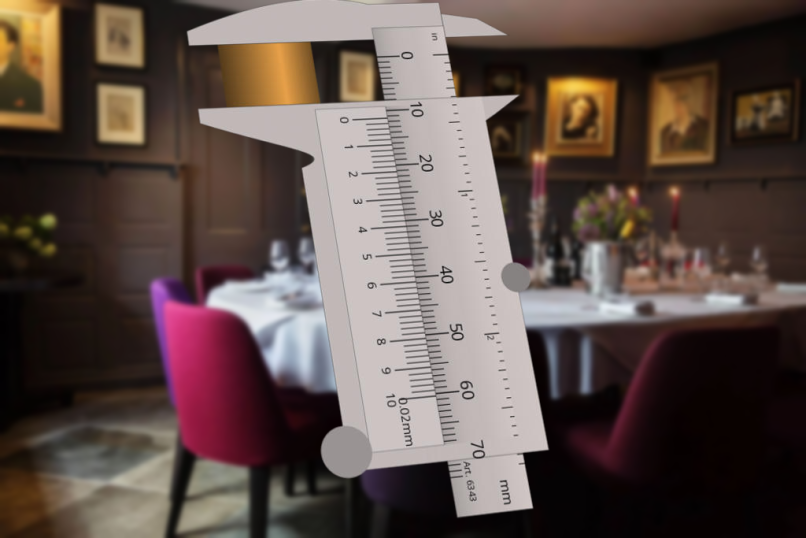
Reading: 11.4 mm
